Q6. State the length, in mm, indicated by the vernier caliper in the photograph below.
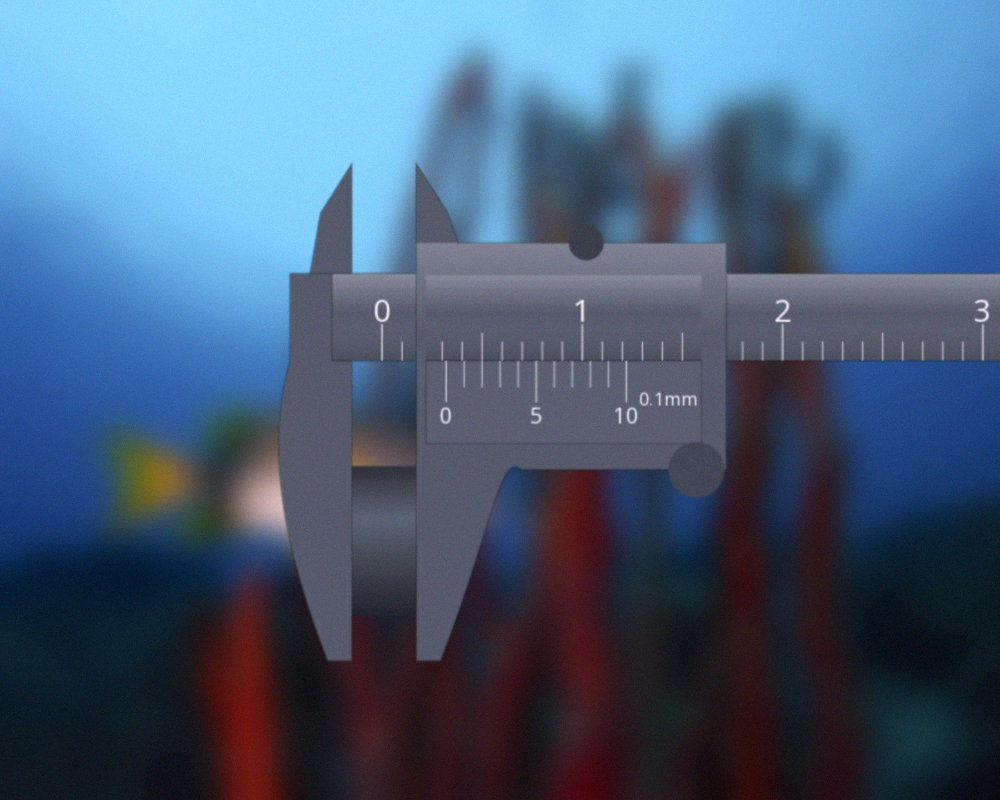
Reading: 3.2 mm
